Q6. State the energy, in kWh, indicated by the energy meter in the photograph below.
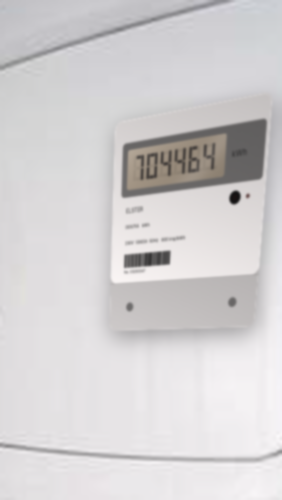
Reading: 704464 kWh
